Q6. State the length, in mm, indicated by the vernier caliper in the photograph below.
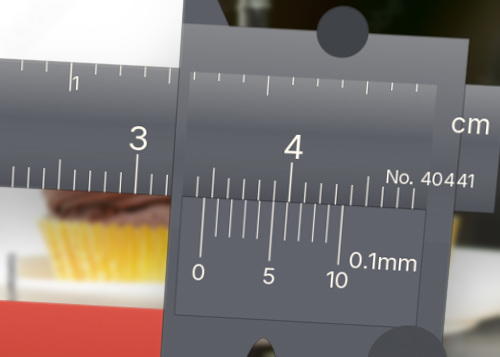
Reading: 34.5 mm
